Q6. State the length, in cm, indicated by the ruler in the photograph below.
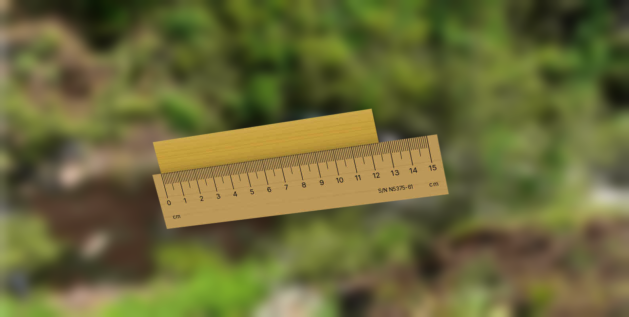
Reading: 12.5 cm
